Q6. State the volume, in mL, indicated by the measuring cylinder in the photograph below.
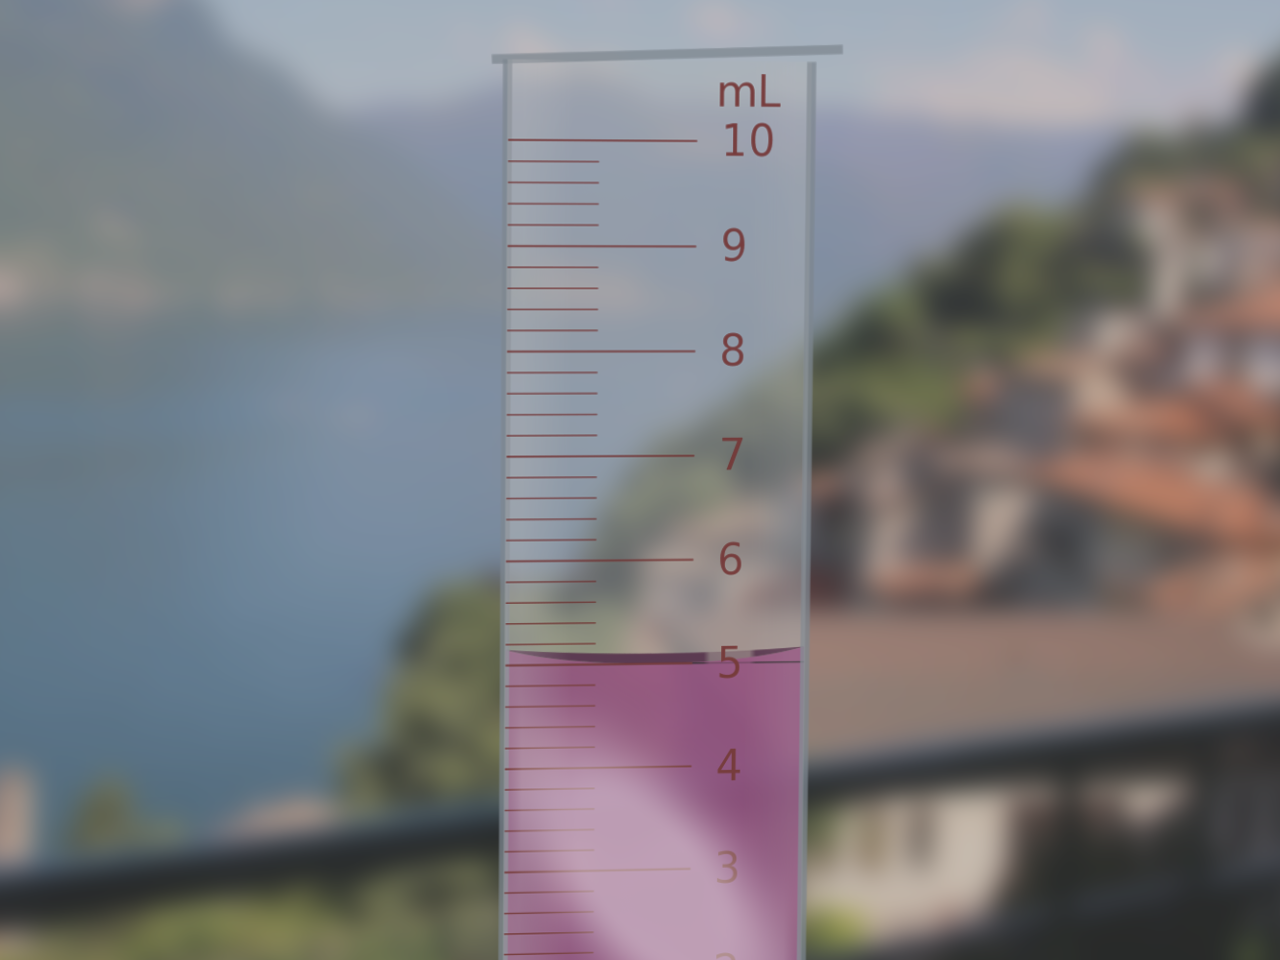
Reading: 5 mL
